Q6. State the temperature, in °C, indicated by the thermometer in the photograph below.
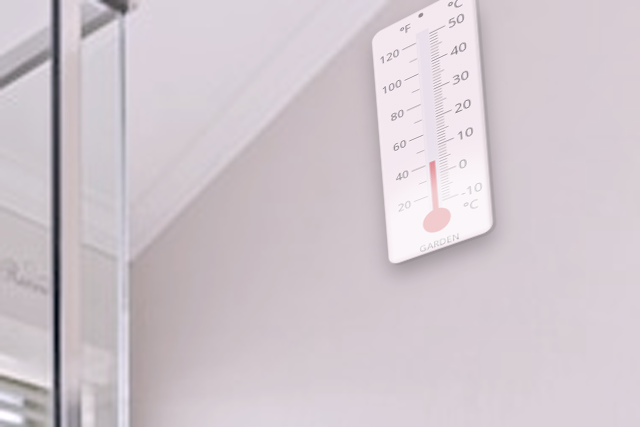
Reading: 5 °C
